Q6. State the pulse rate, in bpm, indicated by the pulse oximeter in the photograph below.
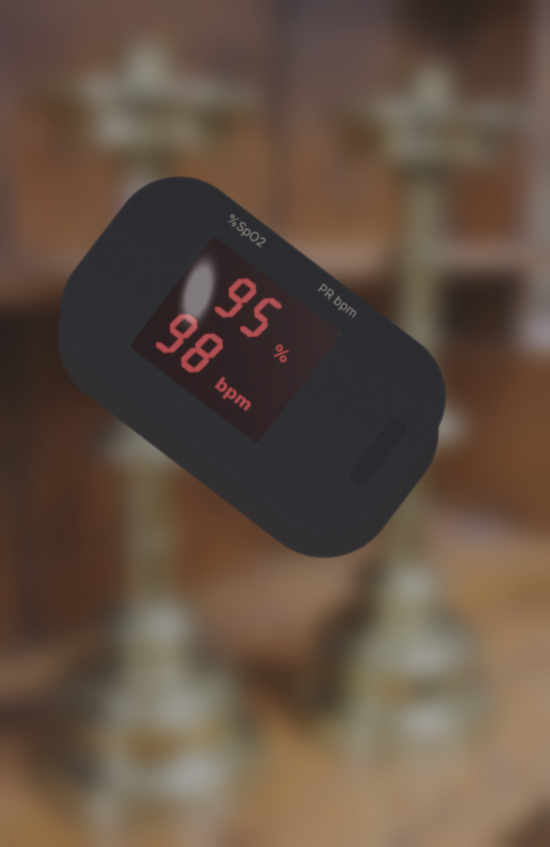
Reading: 98 bpm
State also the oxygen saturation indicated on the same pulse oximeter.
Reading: 95 %
